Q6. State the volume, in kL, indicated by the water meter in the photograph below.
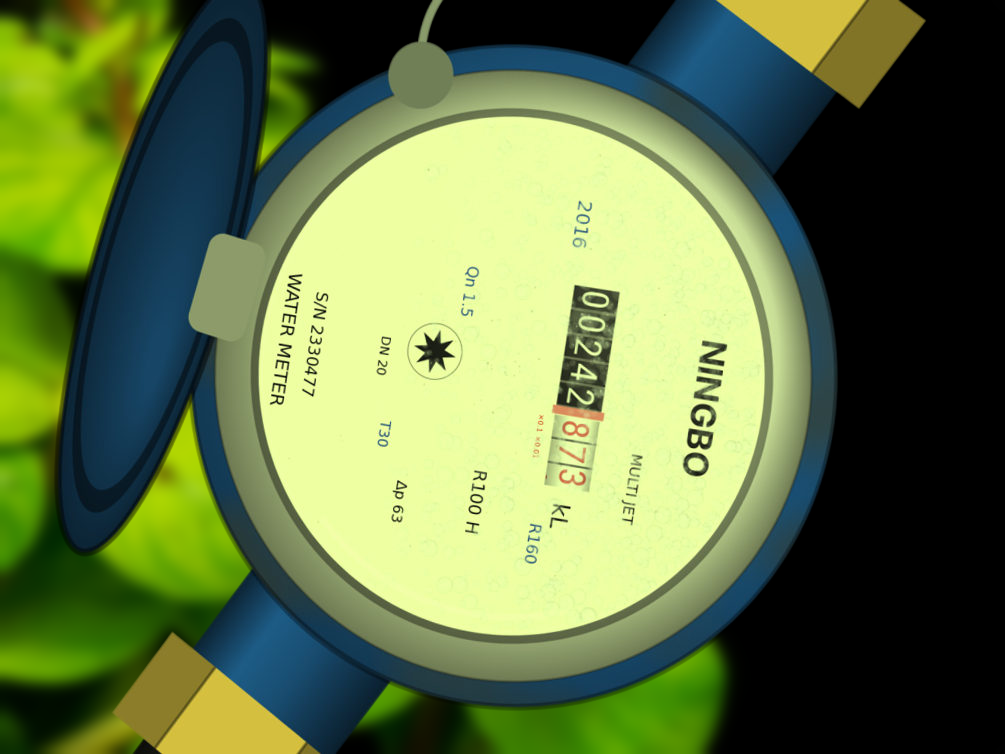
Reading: 242.873 kL
